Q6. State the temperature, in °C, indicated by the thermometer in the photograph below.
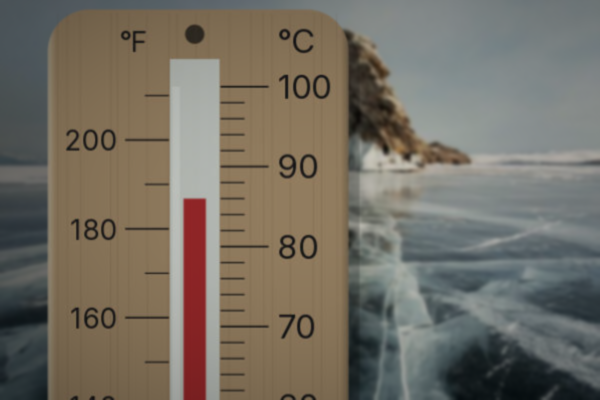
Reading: 86 °C
